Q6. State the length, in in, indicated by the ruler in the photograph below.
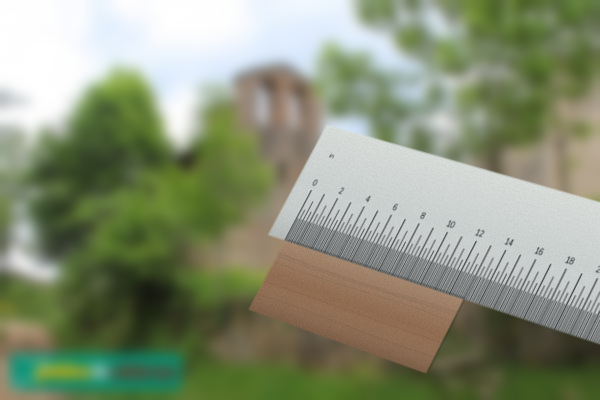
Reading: 13 in
